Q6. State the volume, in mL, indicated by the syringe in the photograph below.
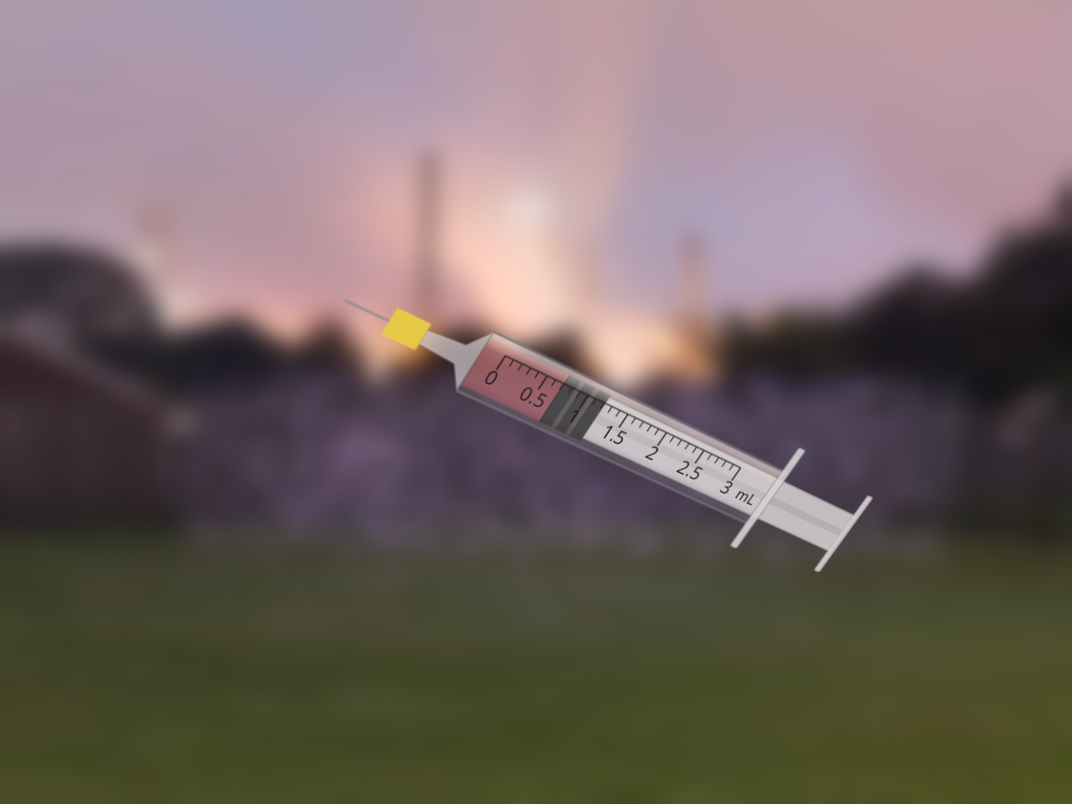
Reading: 0.7 mL
